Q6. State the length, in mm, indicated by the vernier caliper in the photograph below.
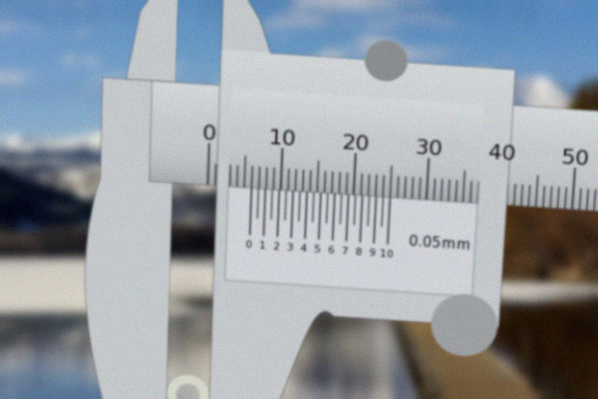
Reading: 6.0 mm
